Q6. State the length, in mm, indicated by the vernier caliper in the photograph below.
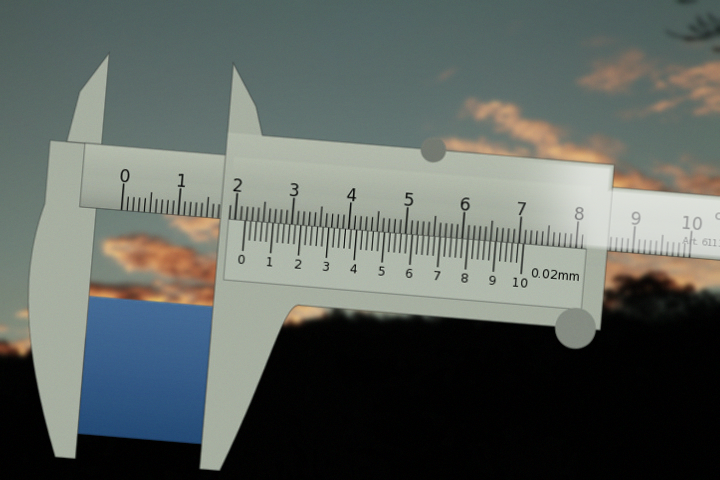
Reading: 21.8 mm
